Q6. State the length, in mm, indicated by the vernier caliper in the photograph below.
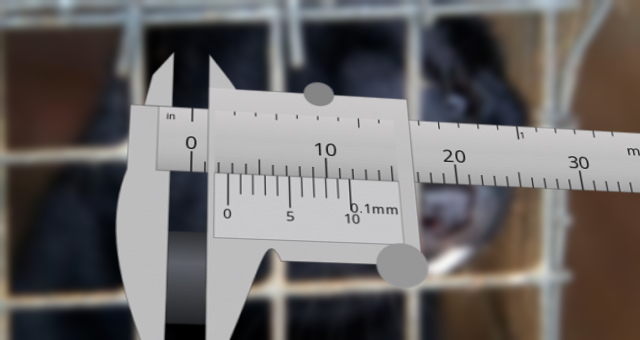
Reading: 2.7 mm
